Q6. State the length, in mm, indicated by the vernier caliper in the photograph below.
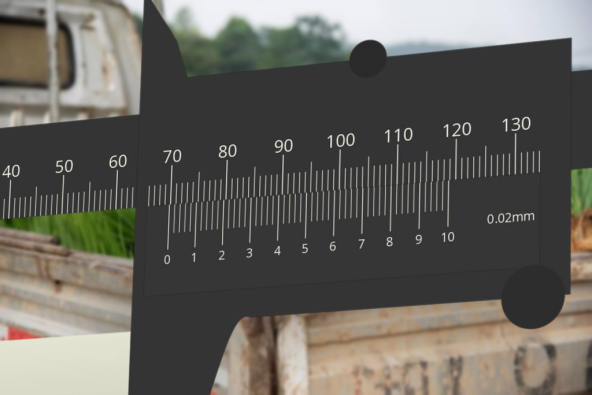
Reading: 69.8 mm
